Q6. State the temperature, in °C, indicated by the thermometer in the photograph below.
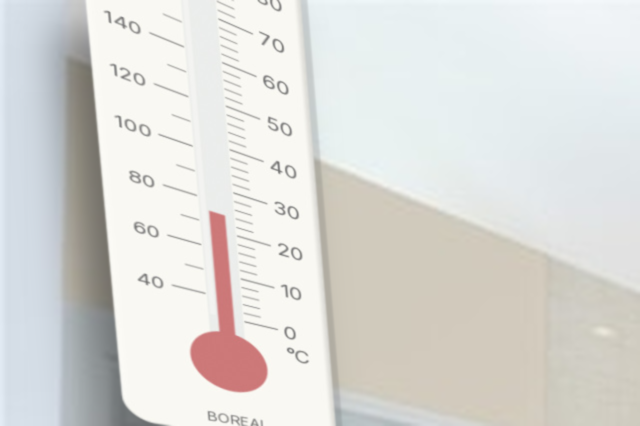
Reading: 24 °C
